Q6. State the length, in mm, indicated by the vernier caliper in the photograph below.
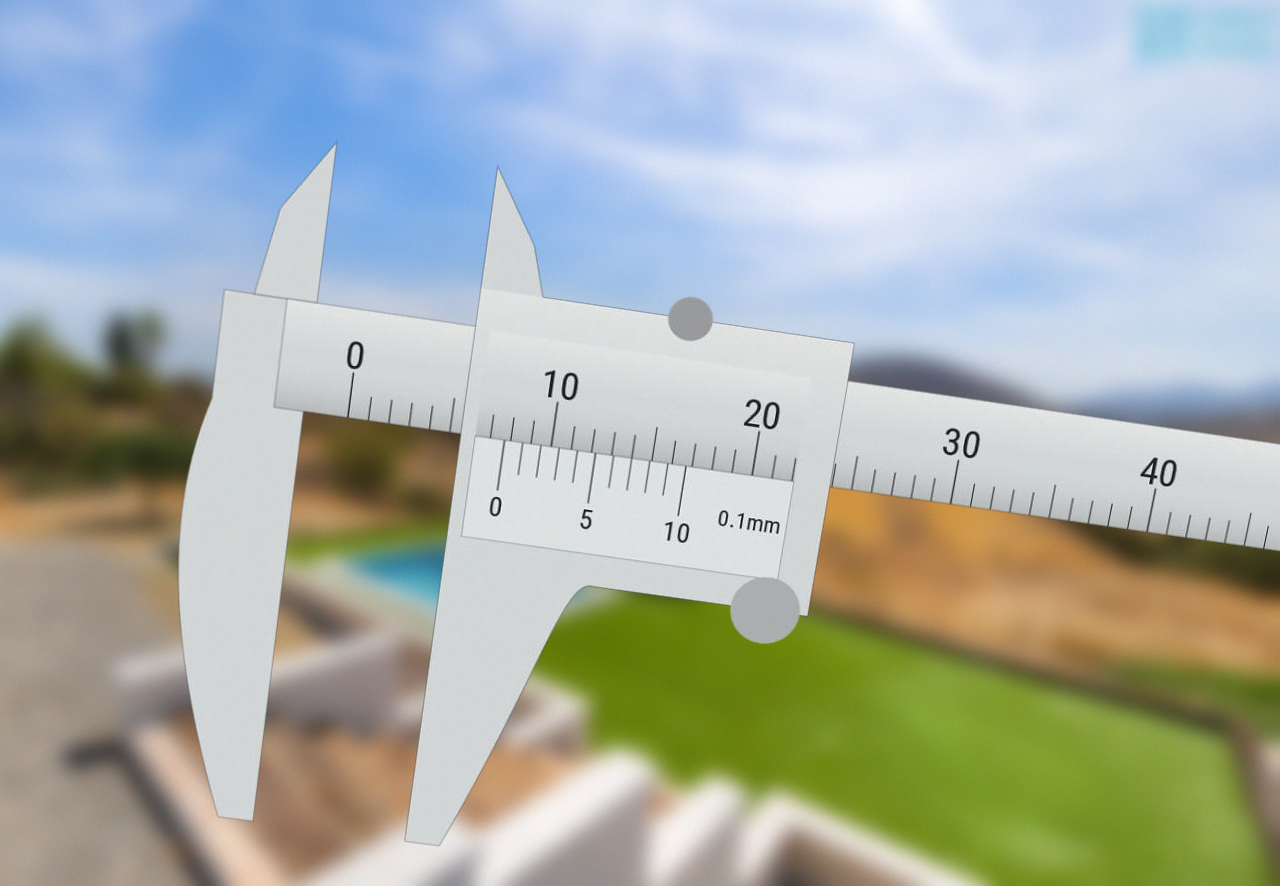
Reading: 7.7 mm
